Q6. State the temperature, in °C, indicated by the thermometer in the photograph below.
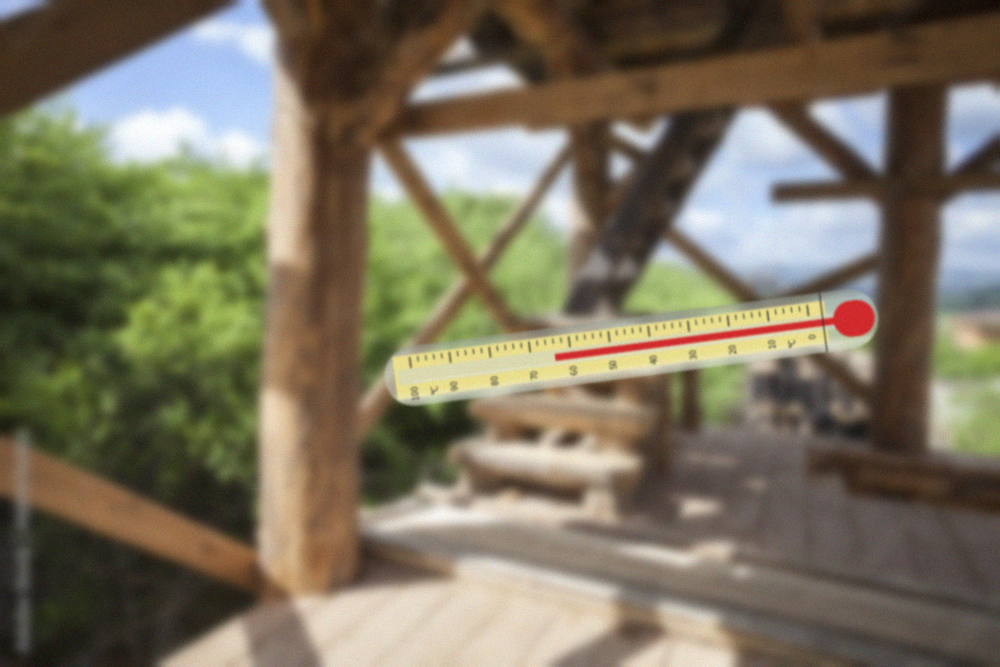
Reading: 64 °C
